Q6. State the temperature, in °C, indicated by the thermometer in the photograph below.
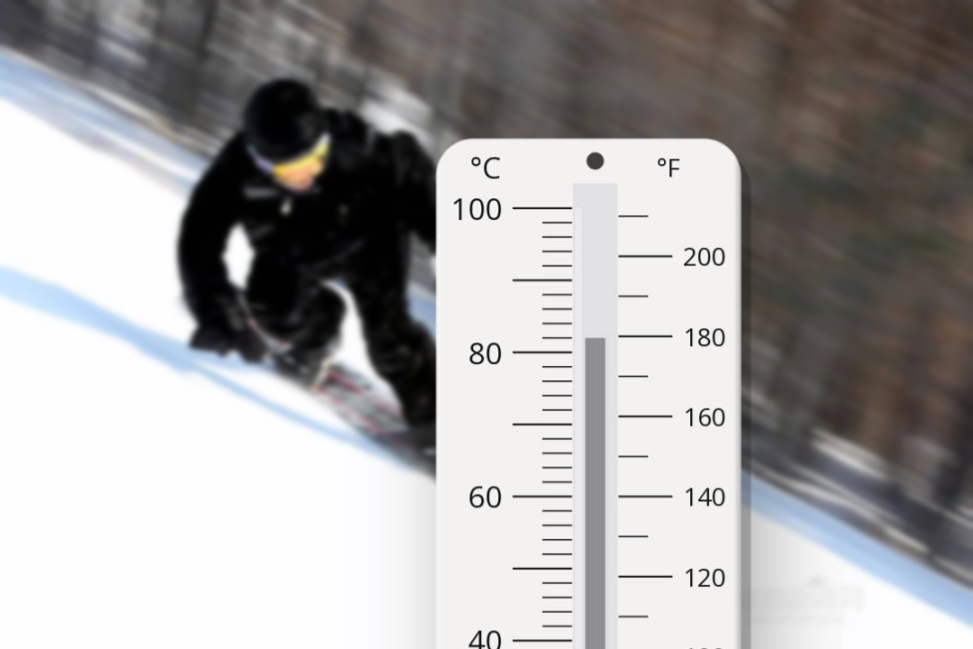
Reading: 82 °C
